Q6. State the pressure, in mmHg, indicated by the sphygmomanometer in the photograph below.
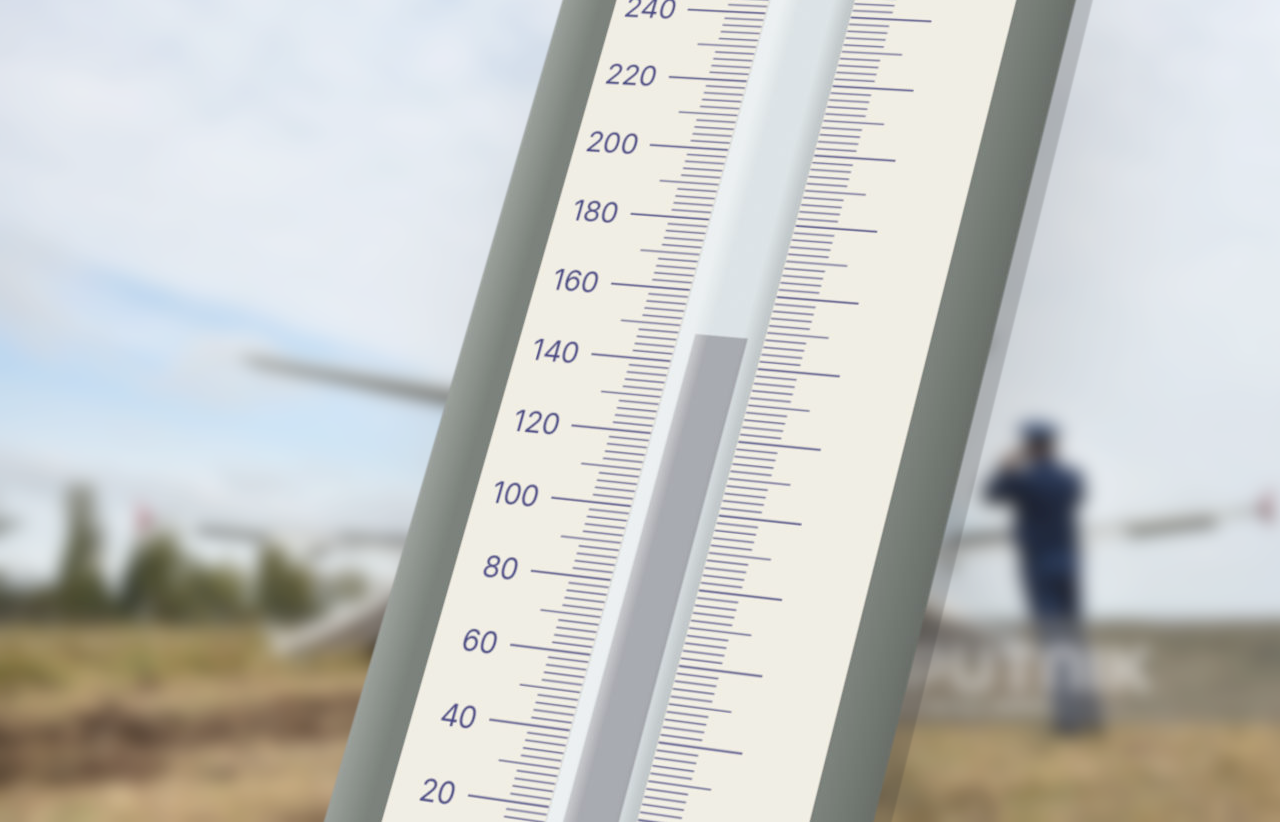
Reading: 148 mmHg
